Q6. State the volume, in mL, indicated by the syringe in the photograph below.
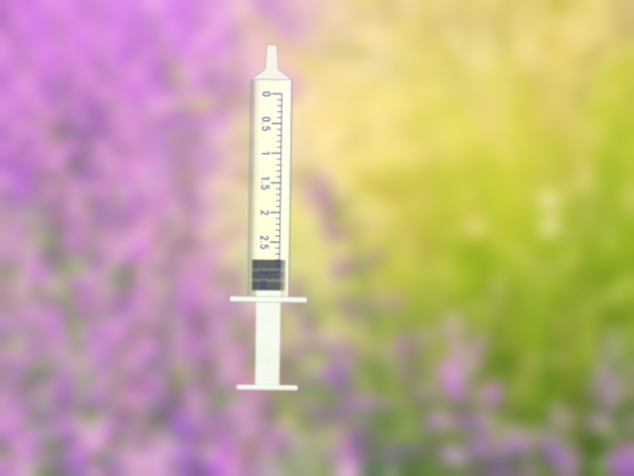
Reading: 2.8 mL
